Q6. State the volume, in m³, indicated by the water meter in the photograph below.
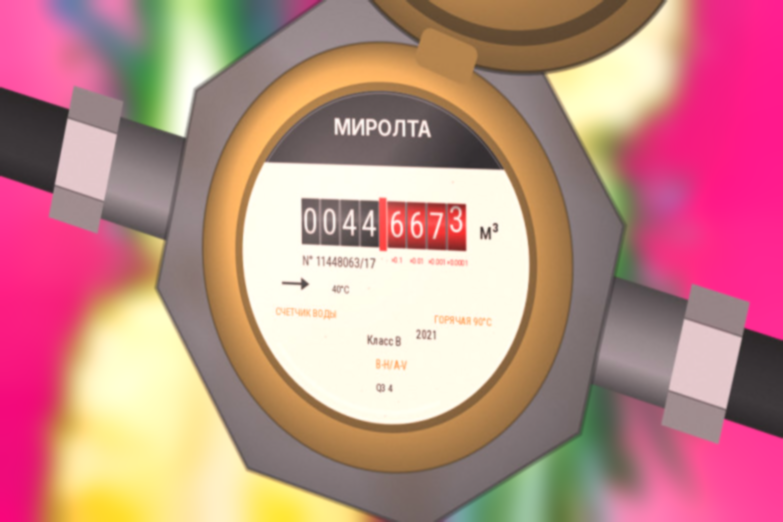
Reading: 44.6673 m³
